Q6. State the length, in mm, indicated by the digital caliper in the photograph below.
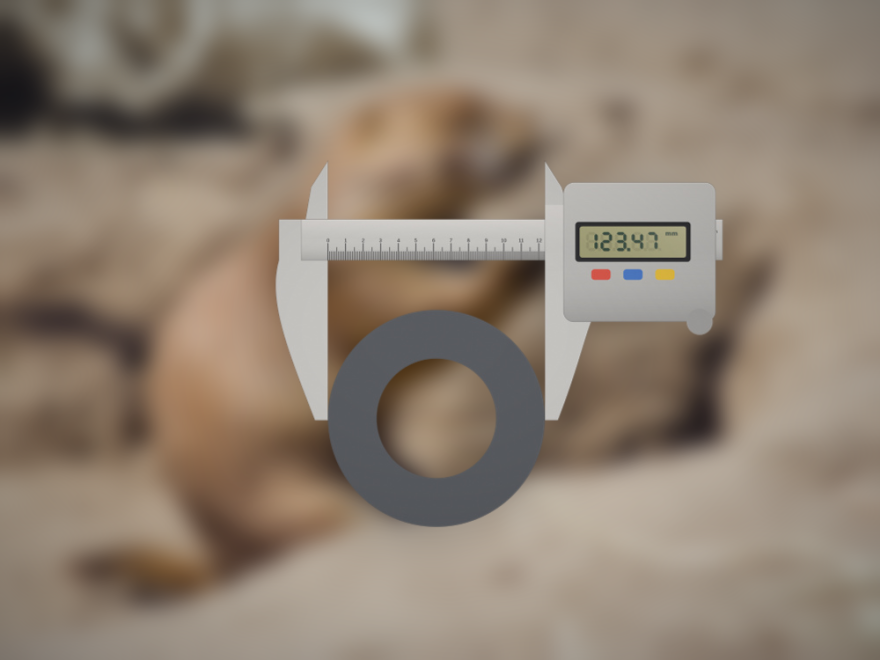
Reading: 123.47 mm
